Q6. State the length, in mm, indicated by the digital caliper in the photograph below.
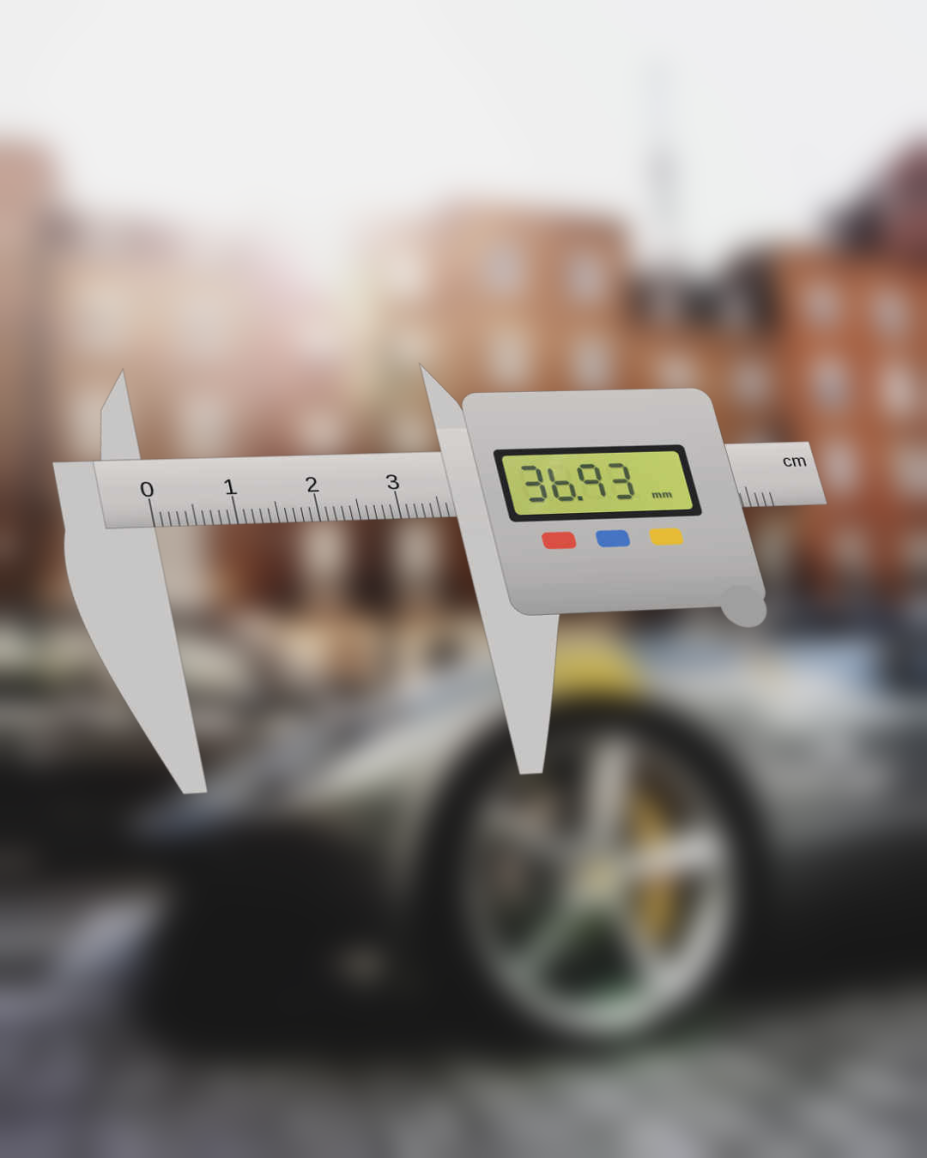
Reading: 36.93 mm
